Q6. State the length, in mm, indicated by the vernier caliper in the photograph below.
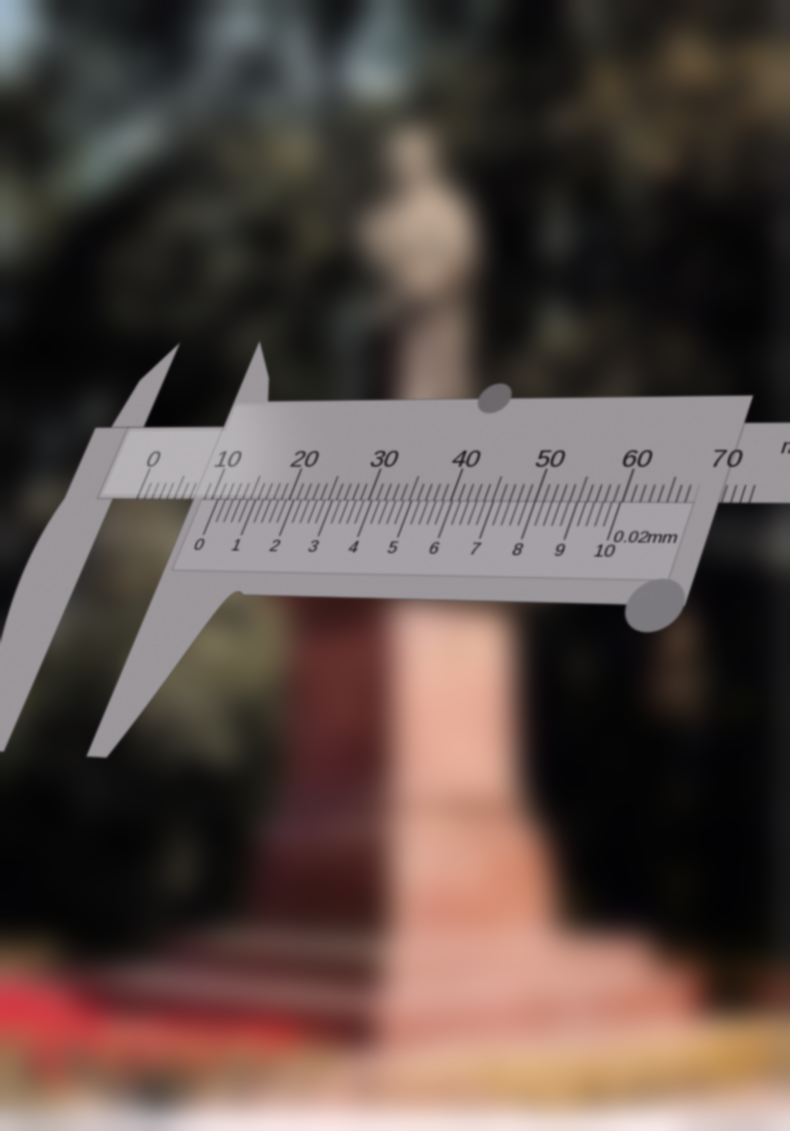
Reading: 10.8 mm
